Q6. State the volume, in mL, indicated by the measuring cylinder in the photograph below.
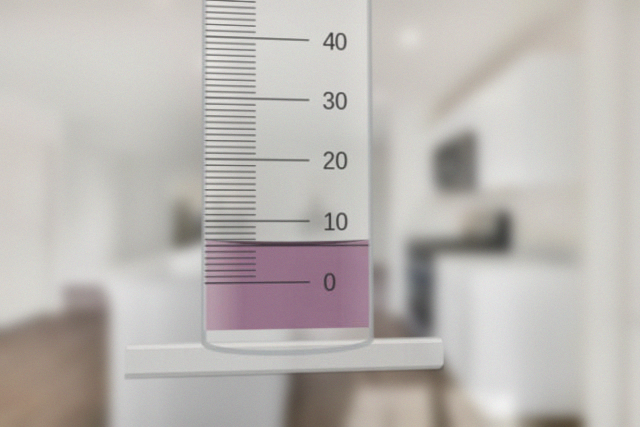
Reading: 6 mL
